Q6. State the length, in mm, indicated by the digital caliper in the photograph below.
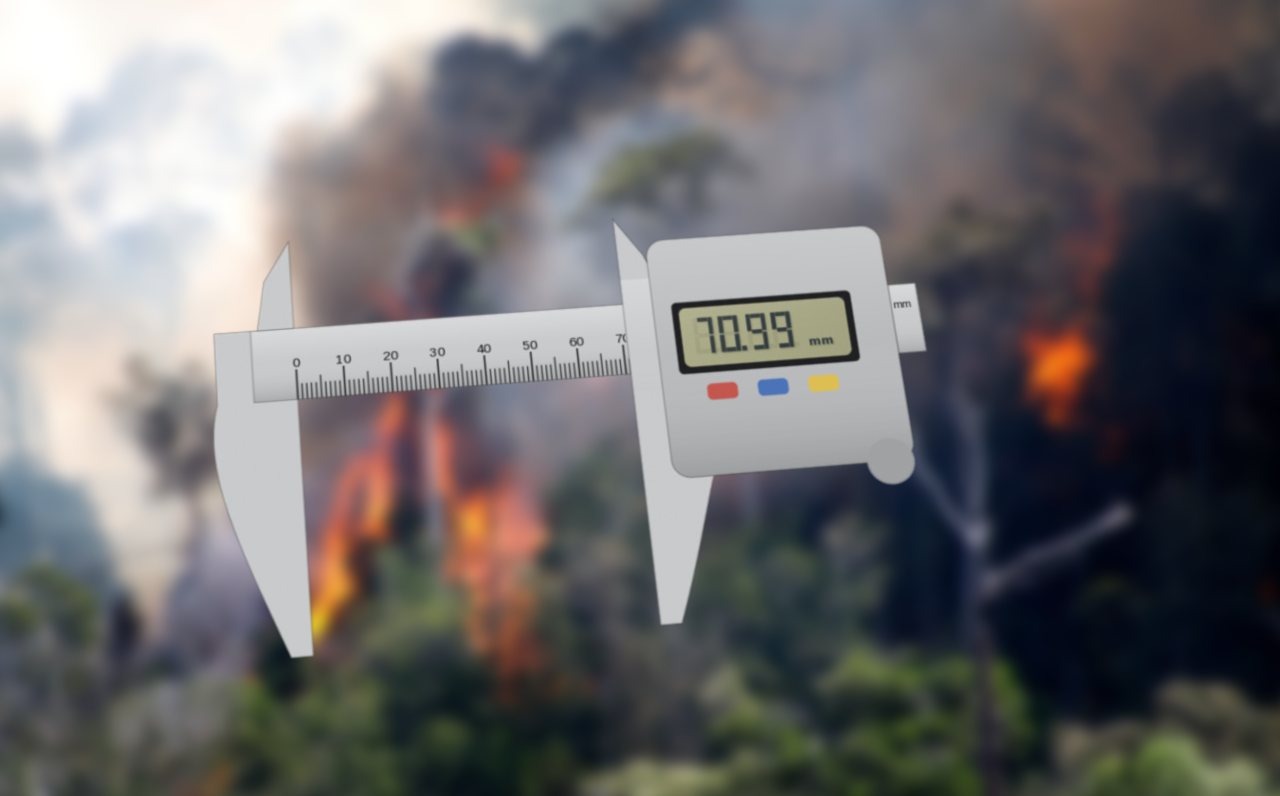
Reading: 70.99 mm
